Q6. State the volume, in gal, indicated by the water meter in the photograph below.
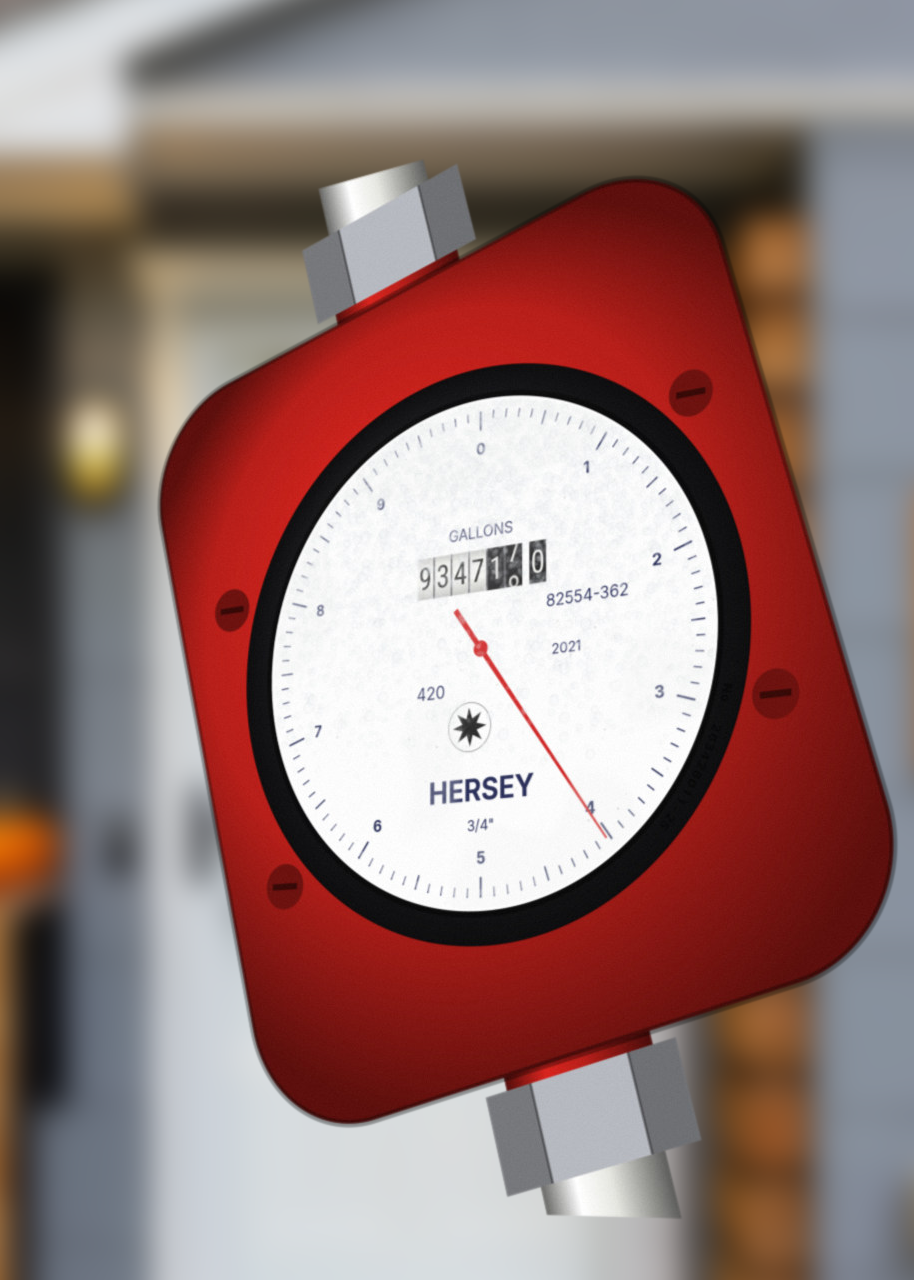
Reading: 9347174.0 gal
